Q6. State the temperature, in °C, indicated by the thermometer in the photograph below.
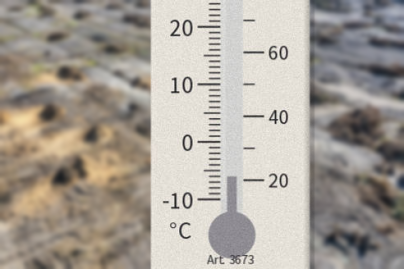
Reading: -6 °C
